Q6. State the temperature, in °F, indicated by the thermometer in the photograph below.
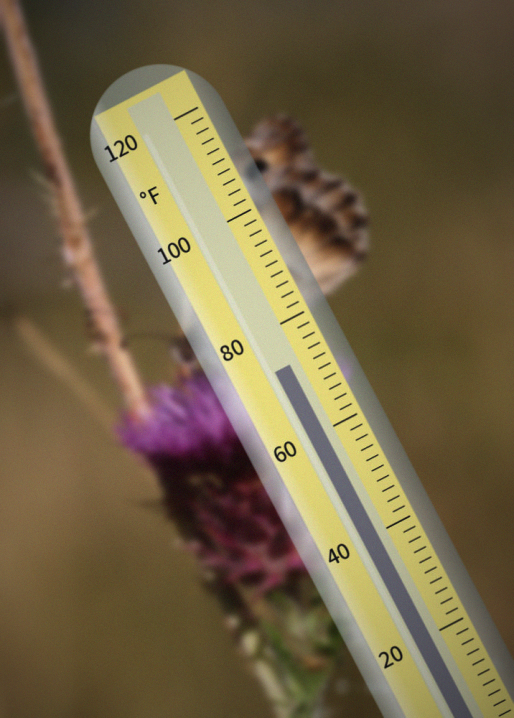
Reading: 73 °F
